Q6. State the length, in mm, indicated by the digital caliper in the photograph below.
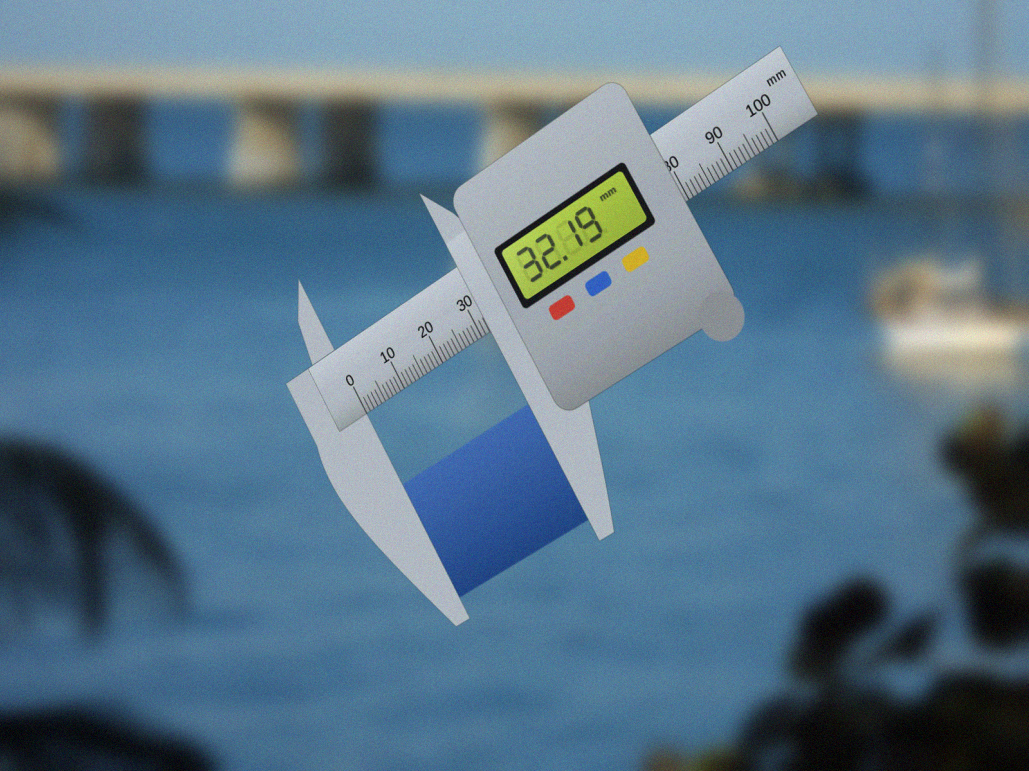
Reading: 32.19 mm
